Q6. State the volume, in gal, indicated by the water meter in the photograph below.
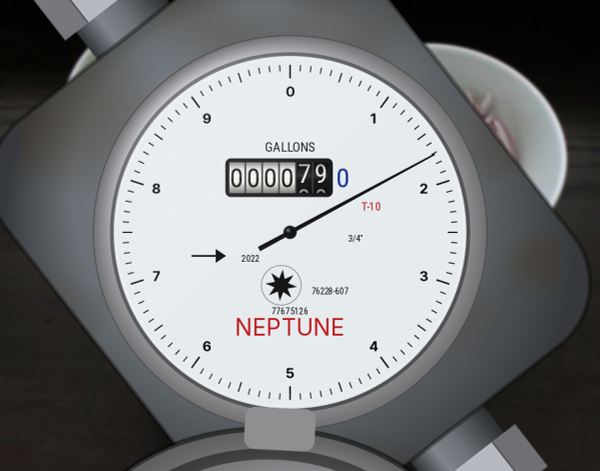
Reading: 791.7 gal
